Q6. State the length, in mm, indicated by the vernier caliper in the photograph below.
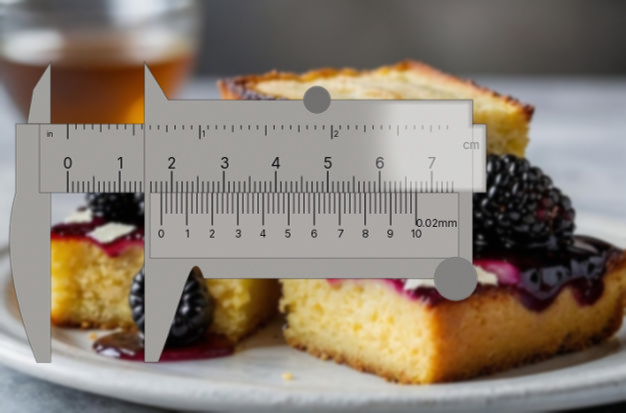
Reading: 18.0 mm
